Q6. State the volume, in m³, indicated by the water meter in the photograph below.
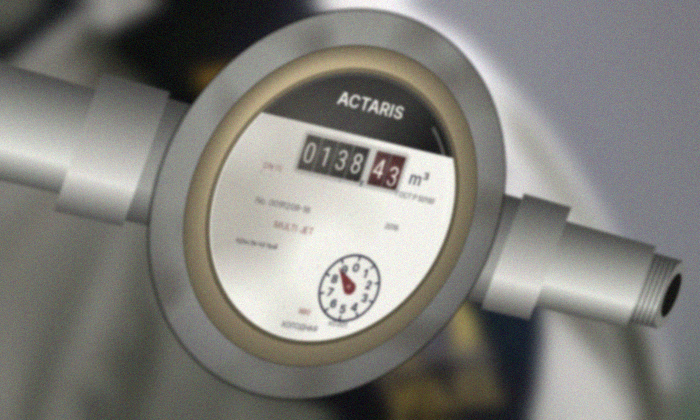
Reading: 138.428 m³
